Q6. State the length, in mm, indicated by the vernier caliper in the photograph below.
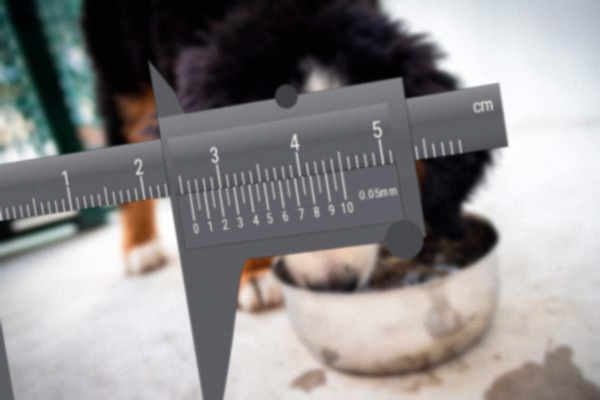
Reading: 26.0 mm
